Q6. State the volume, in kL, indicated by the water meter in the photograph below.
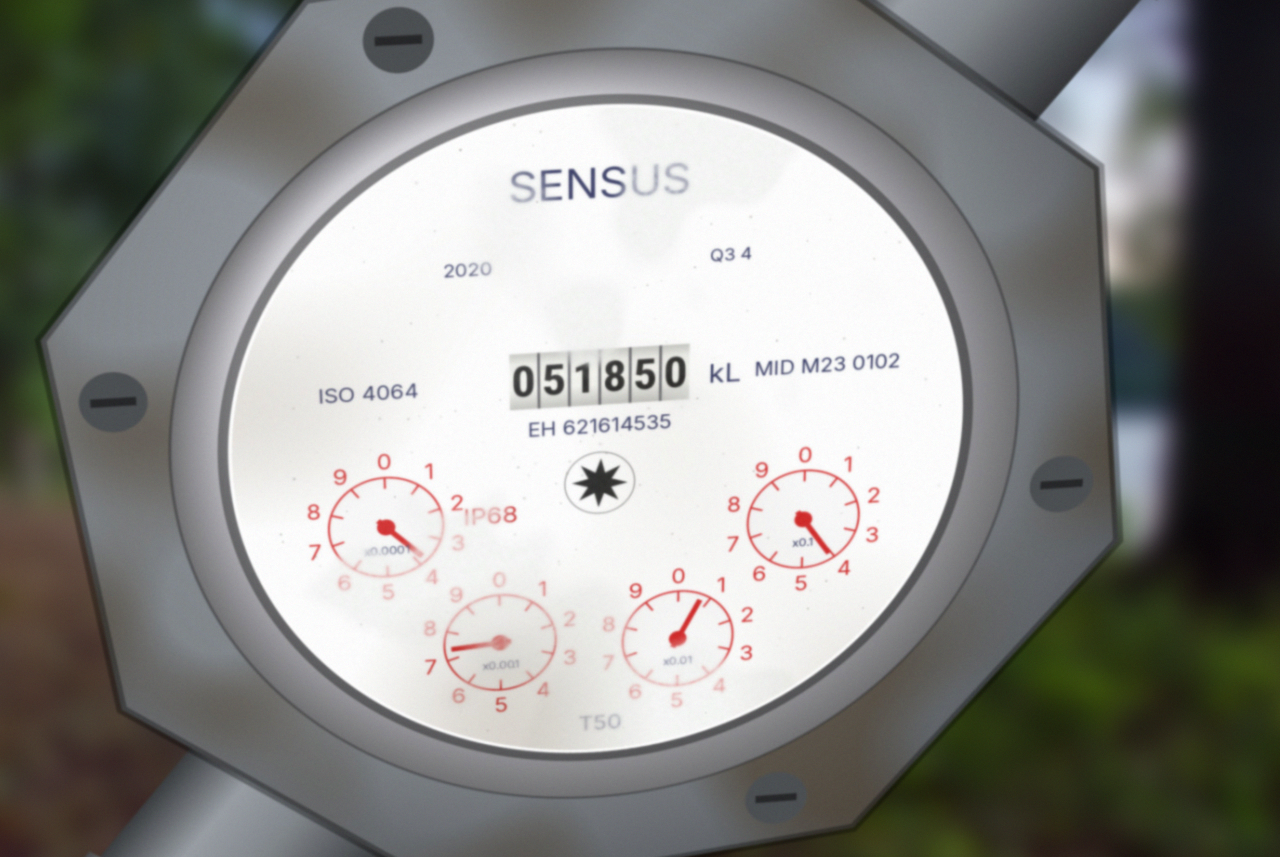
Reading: 51850.4073 kL
